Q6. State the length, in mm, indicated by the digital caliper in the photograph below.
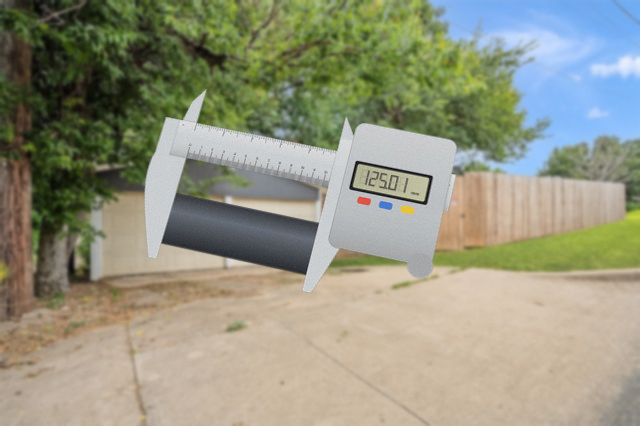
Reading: 125.01 mm
